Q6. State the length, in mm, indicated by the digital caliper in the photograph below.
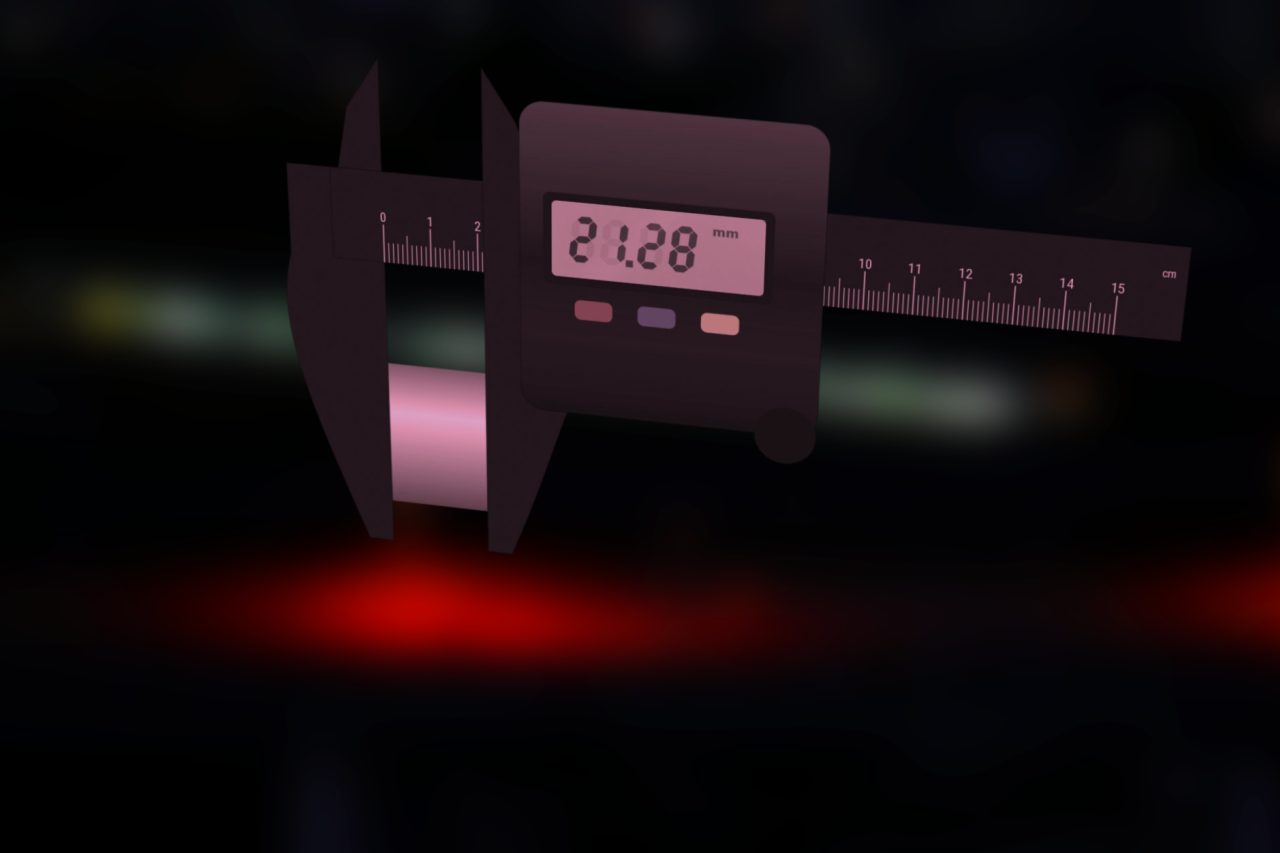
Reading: 21.28 mm
